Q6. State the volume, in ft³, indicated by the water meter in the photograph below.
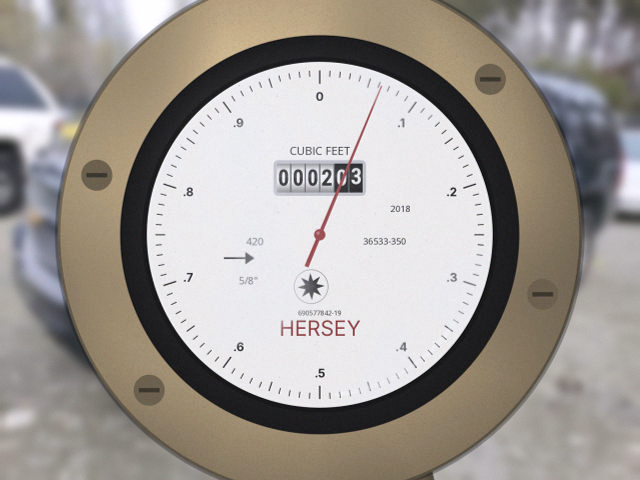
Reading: 203.06 ft³
